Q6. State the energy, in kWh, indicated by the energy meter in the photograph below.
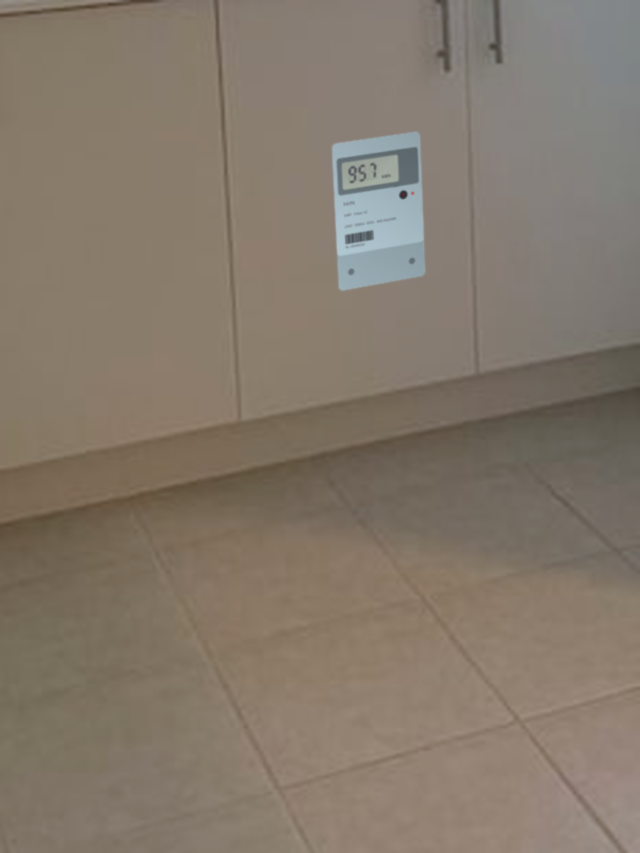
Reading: 957 kWh
